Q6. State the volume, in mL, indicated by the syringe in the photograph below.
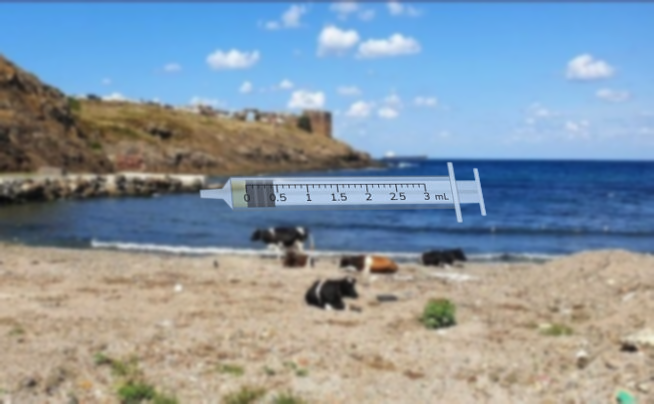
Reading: 0 mL
